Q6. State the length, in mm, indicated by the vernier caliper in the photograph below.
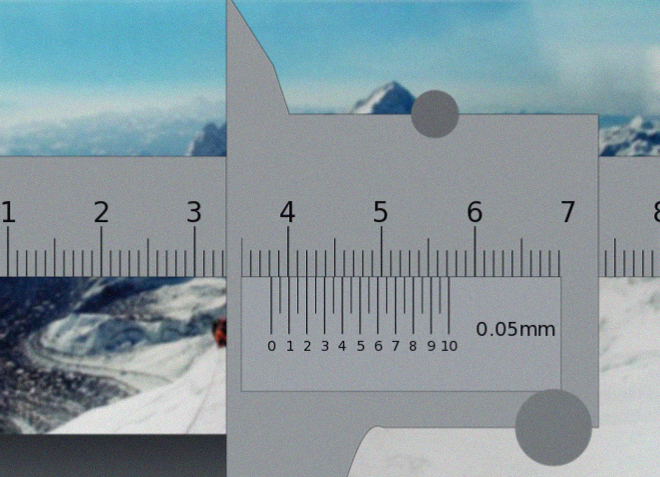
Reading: 38.2 mm
